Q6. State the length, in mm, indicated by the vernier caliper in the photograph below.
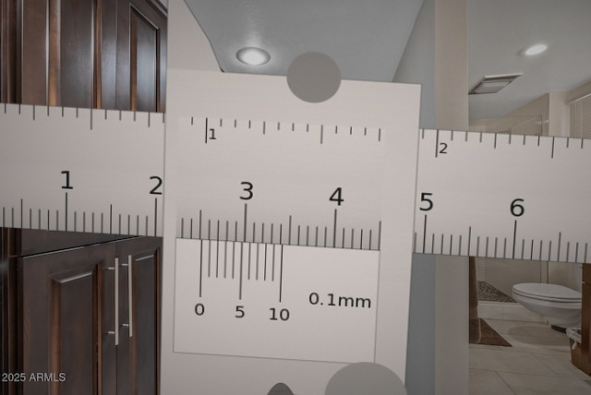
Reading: 25.2 mm
